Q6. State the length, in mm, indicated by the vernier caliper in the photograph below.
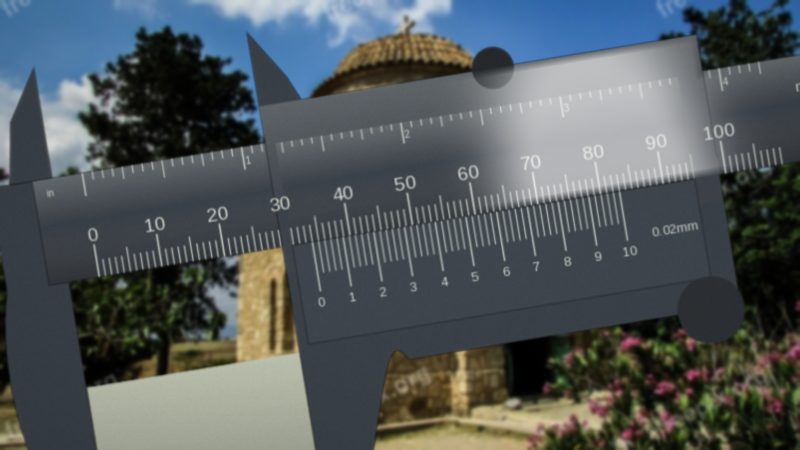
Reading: 34.0 mm
